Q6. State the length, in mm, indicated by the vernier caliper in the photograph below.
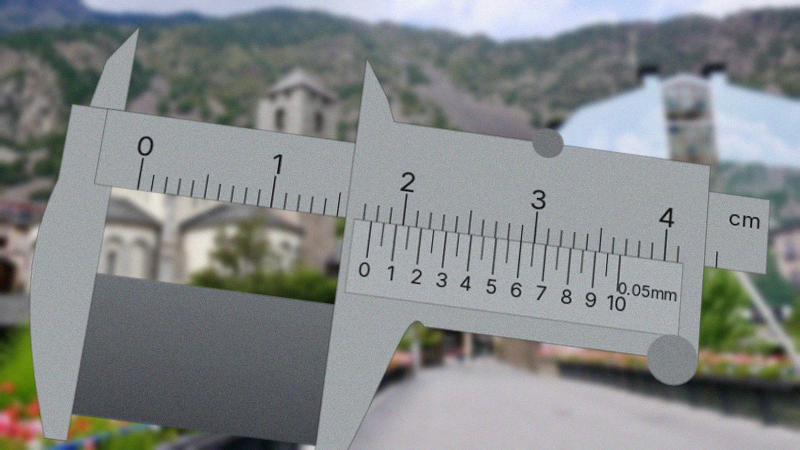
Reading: 17.6 mm
